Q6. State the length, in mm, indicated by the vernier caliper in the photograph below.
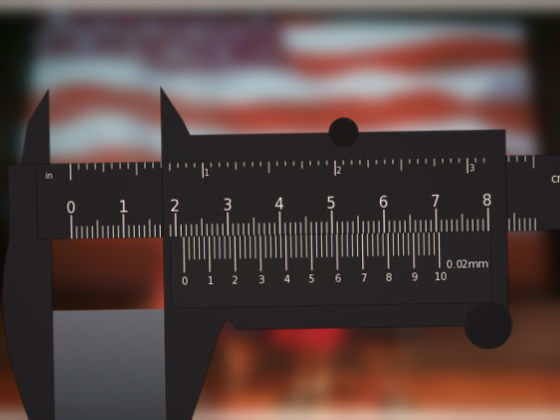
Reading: 21.5 mm
